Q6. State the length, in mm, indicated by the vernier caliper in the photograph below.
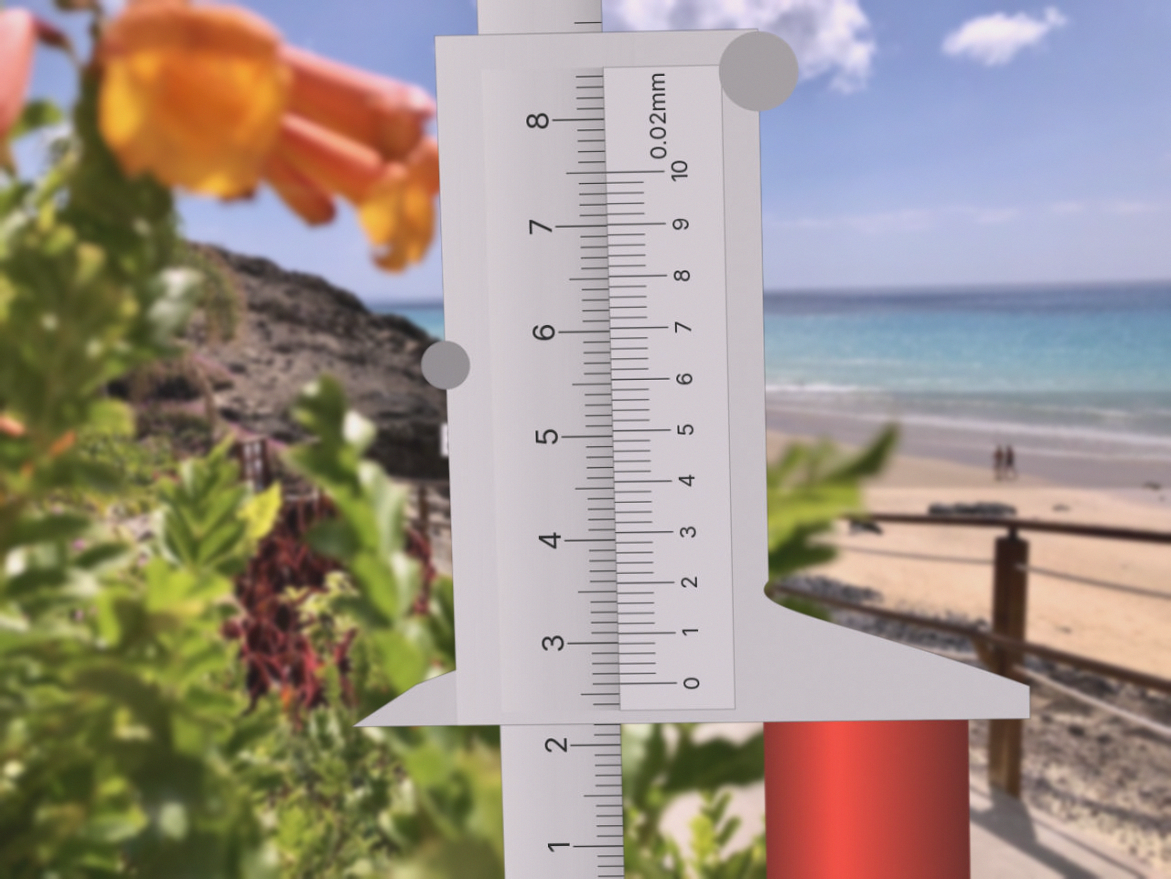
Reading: 26.0 mm
